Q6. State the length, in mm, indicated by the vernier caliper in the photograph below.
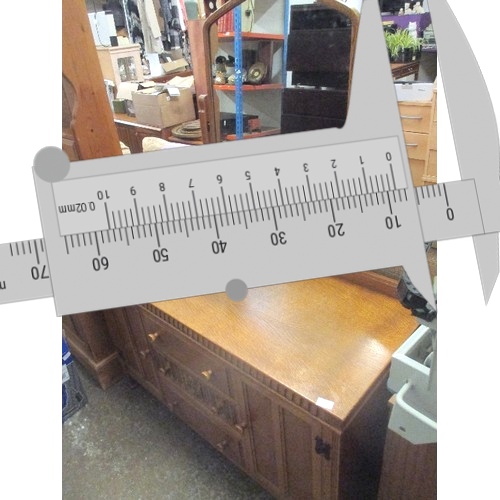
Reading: 8.6 mm
